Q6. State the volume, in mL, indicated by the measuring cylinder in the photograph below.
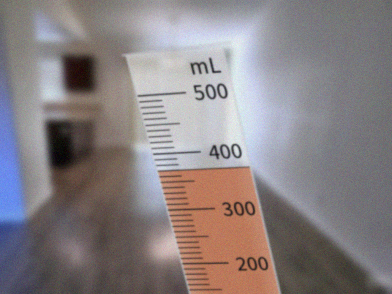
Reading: 370 mL
